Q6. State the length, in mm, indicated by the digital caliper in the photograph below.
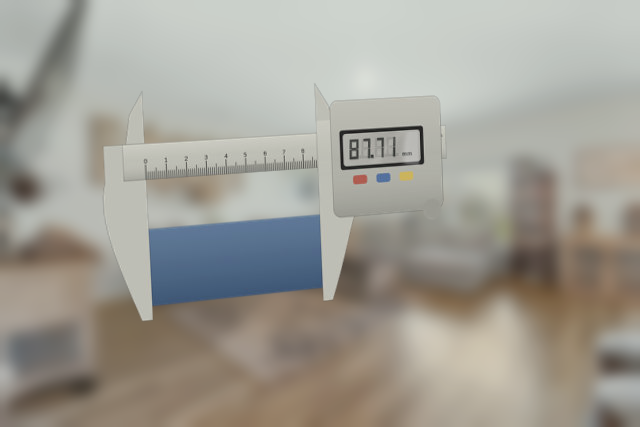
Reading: 87.71 mm
